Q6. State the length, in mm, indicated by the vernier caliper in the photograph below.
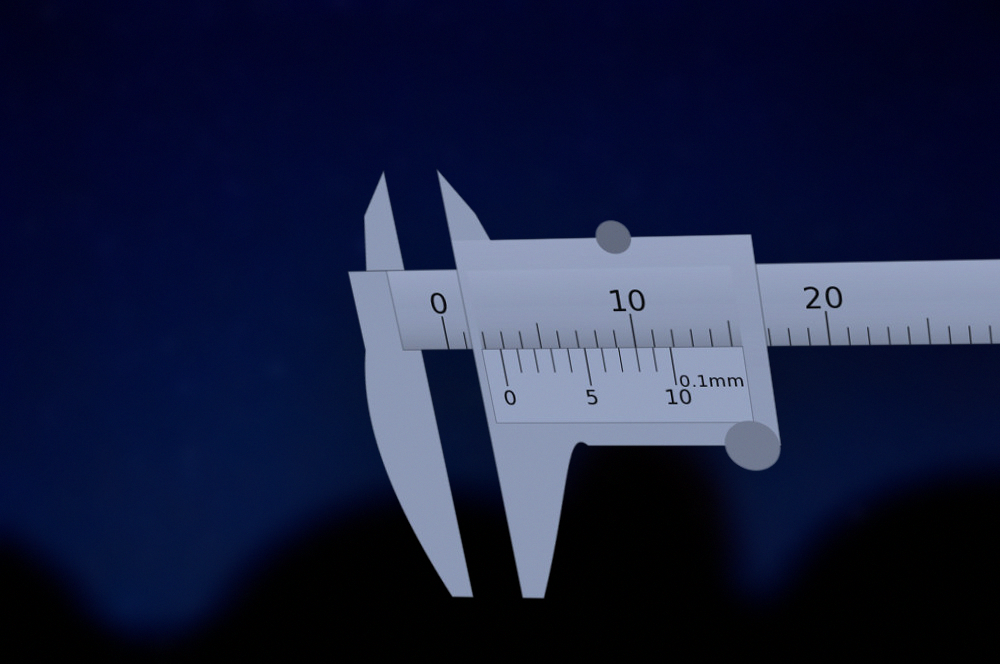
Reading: 2.8 mm
